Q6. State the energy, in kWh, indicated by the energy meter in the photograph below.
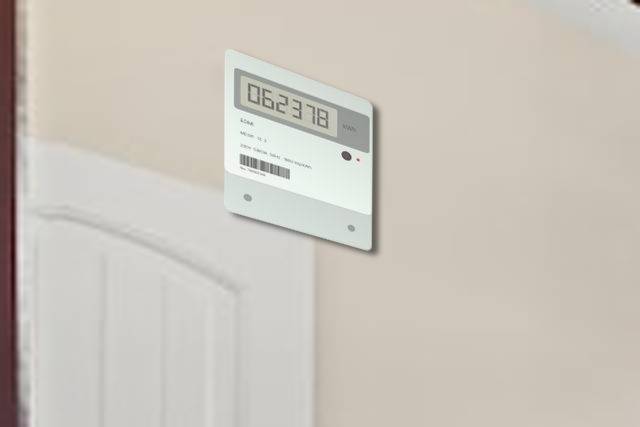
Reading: 62378 kWh
